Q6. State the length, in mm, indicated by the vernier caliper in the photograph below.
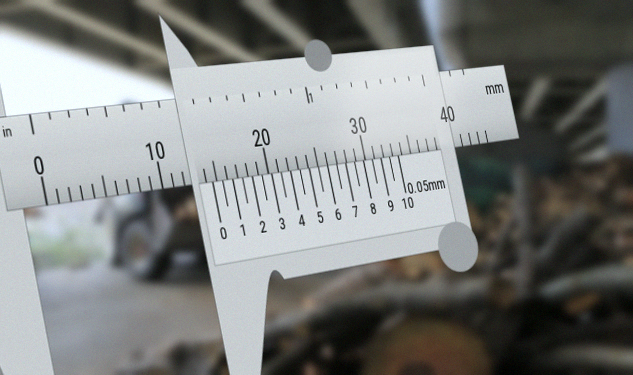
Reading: 14.6 mm
